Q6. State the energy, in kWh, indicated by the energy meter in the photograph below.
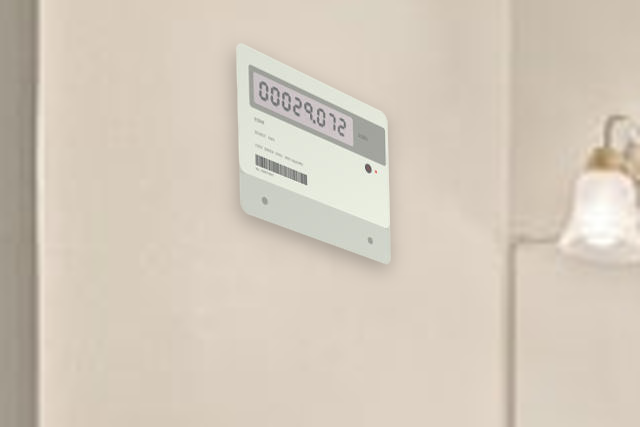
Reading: 29.072 kWh
